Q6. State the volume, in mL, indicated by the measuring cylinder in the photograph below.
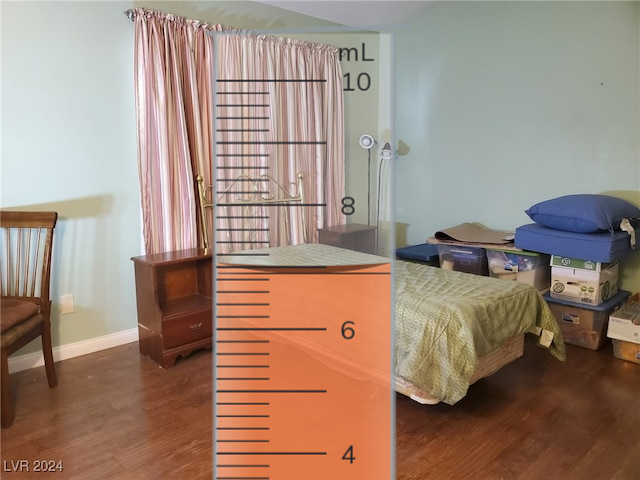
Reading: 6.9 mL
